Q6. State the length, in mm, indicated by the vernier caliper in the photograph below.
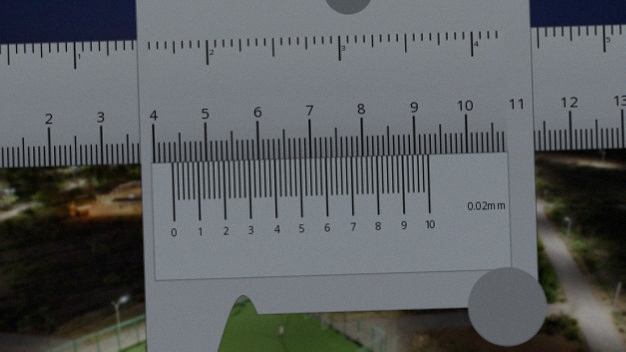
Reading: 43.5 mm
